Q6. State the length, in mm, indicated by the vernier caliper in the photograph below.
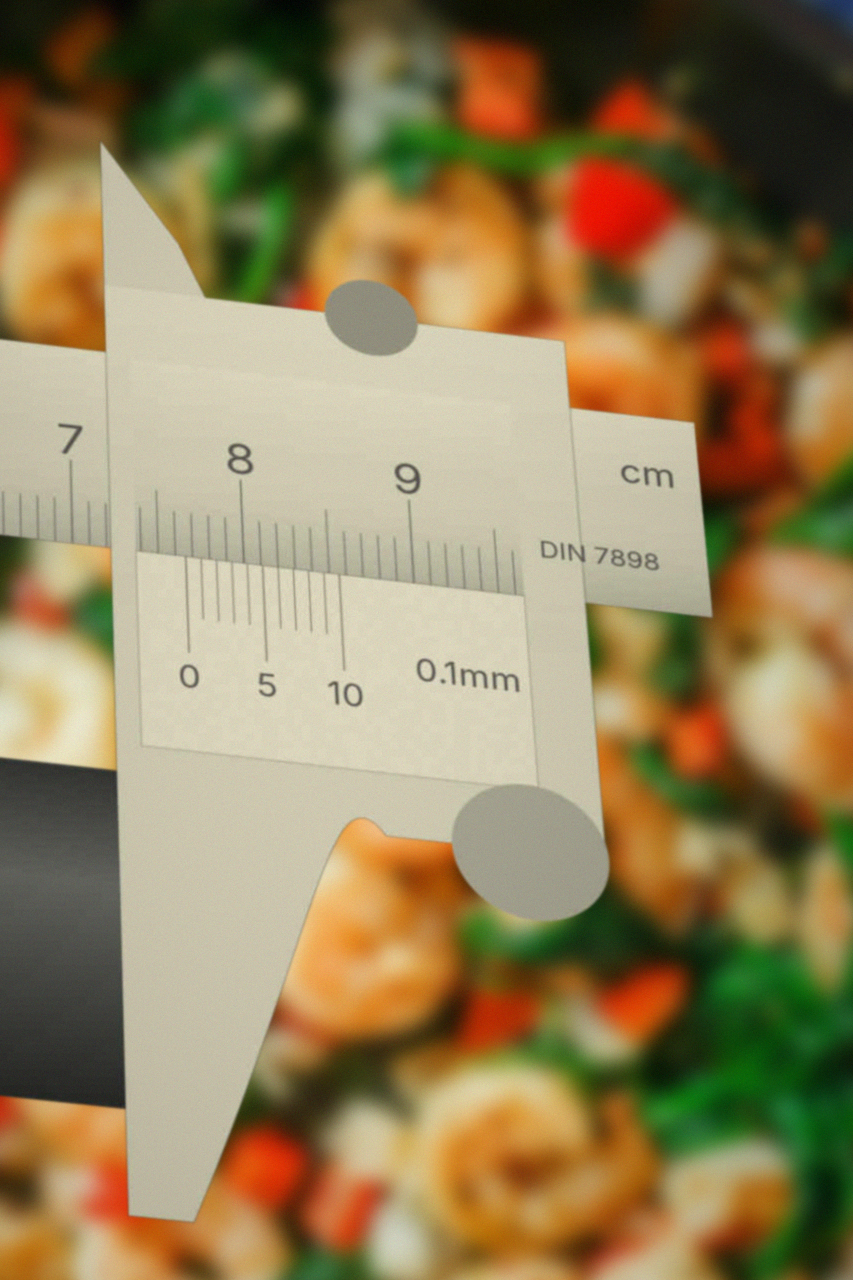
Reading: 76.6 mm
